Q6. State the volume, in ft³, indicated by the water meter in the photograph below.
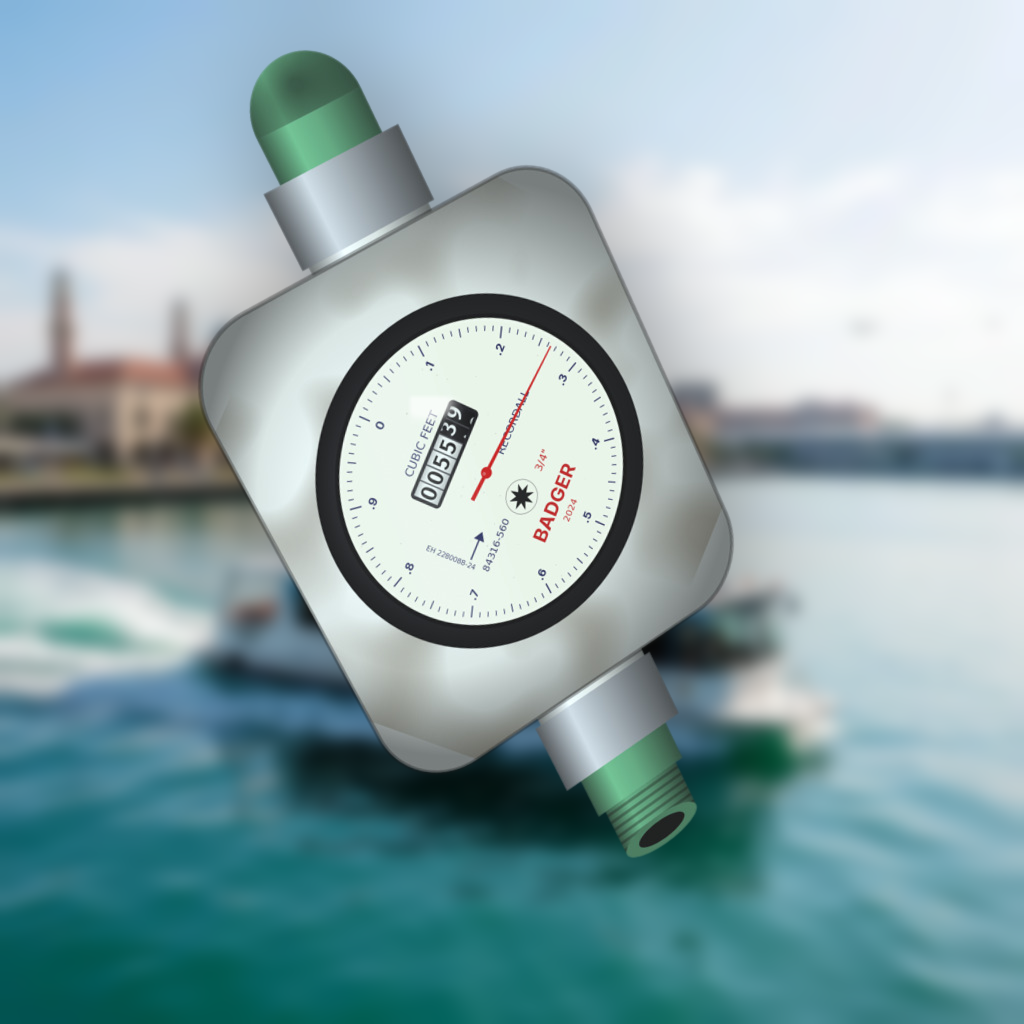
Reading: 5539.26 ft³
